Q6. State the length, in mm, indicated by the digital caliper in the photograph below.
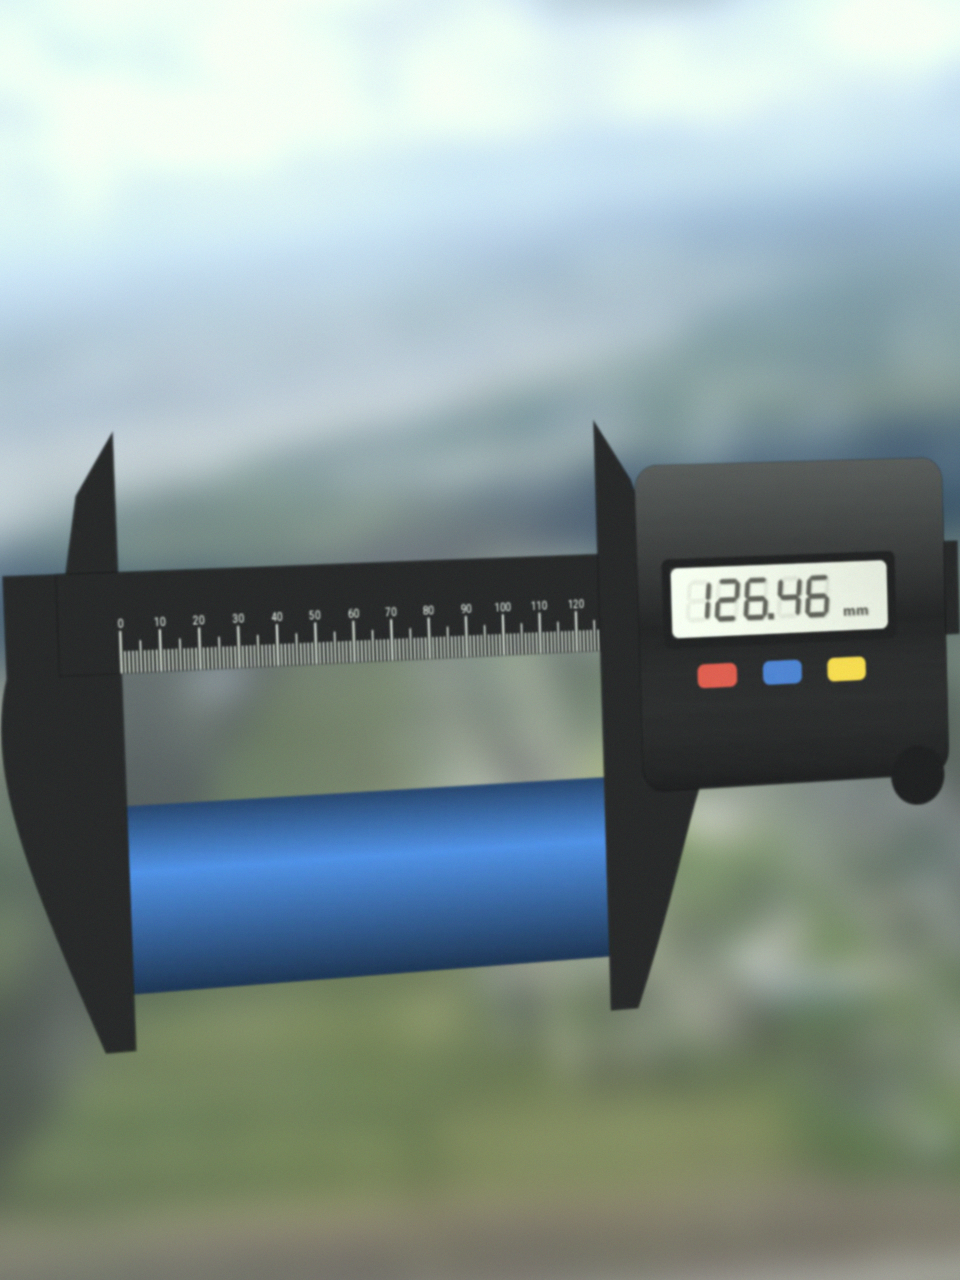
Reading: 126.46 mm
